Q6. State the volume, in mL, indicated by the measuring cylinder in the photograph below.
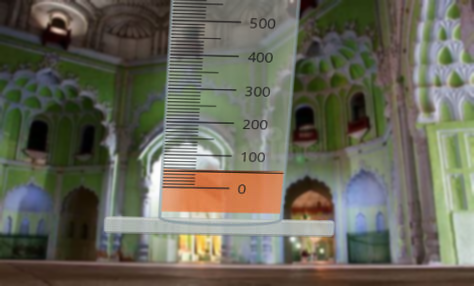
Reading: 50 mL
